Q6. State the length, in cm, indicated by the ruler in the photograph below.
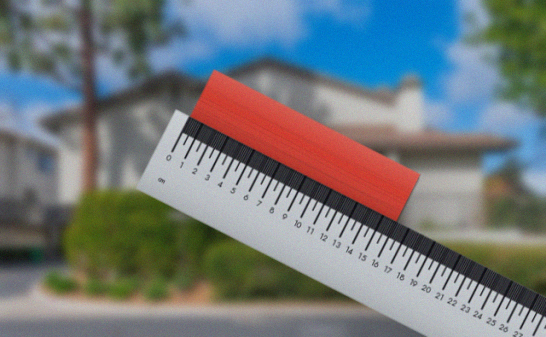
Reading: 16 cm
